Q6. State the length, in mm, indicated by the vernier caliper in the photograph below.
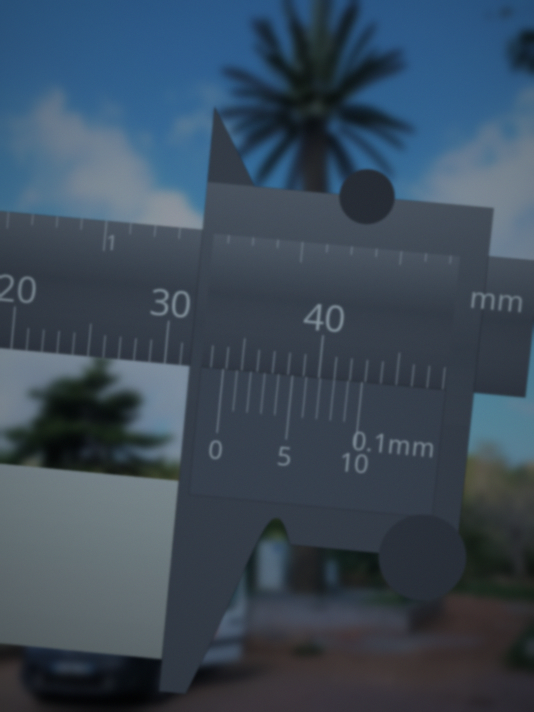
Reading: 33.8 mm
